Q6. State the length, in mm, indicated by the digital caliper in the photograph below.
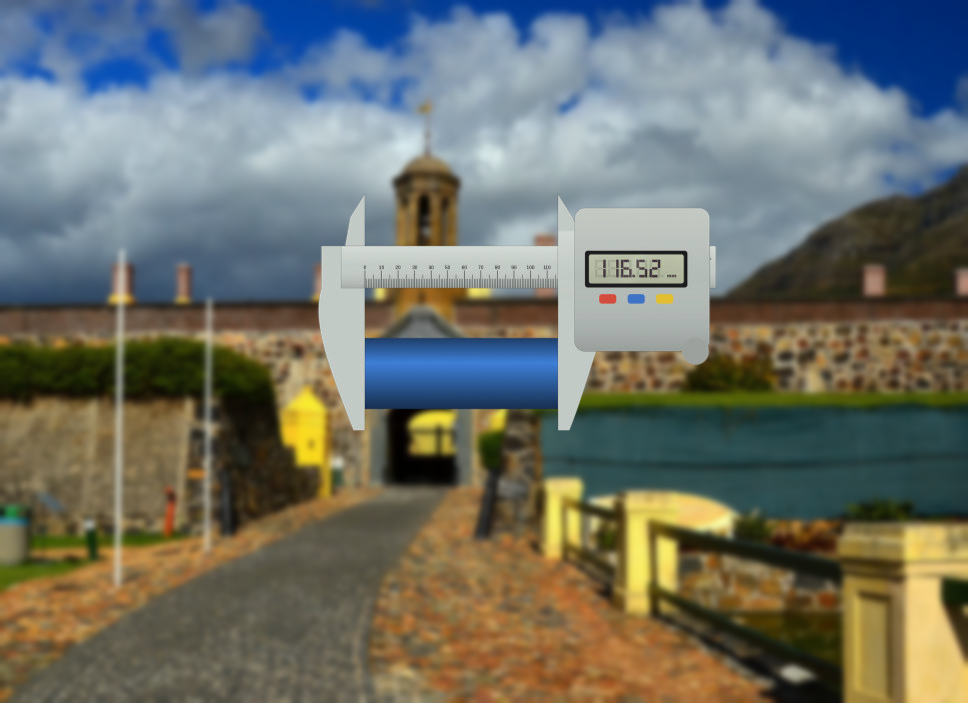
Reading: 116.52 mm
